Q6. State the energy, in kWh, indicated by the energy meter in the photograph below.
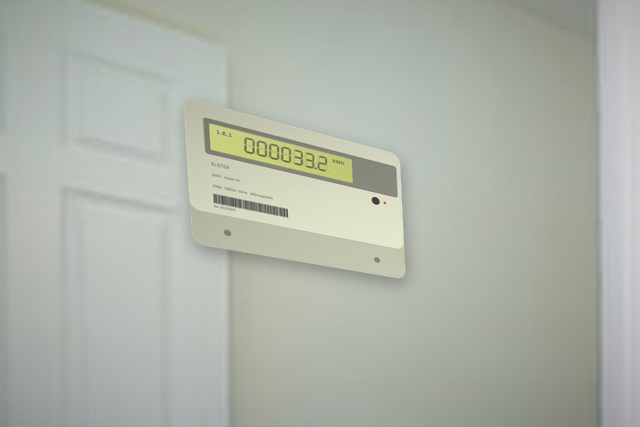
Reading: 33.2 kWh
